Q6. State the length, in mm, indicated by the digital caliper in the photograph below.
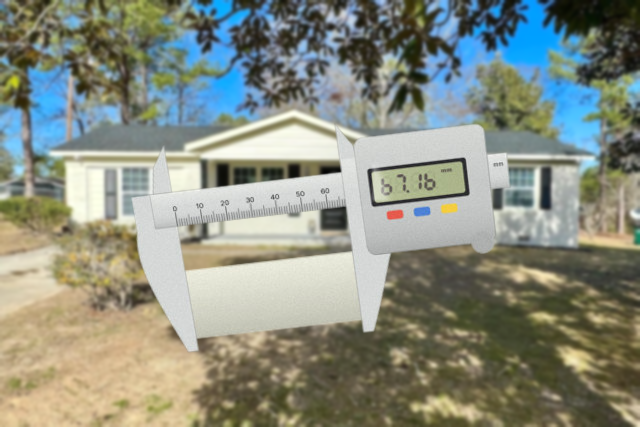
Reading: 67.16 mm
